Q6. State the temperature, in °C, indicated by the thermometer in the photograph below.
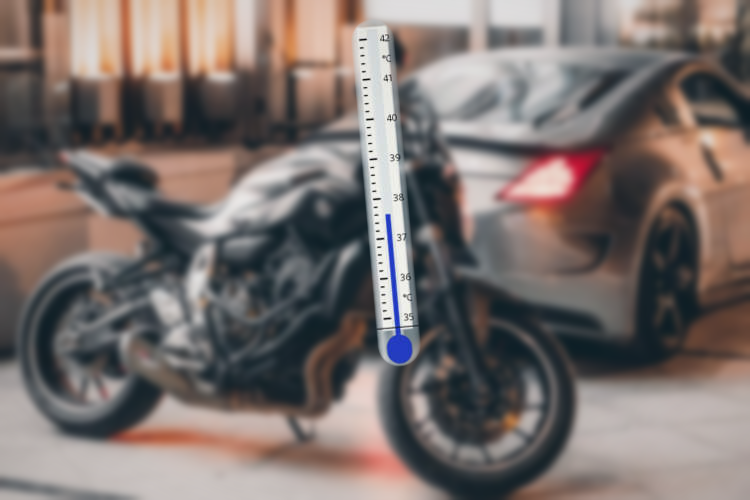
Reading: 37.6 °C
